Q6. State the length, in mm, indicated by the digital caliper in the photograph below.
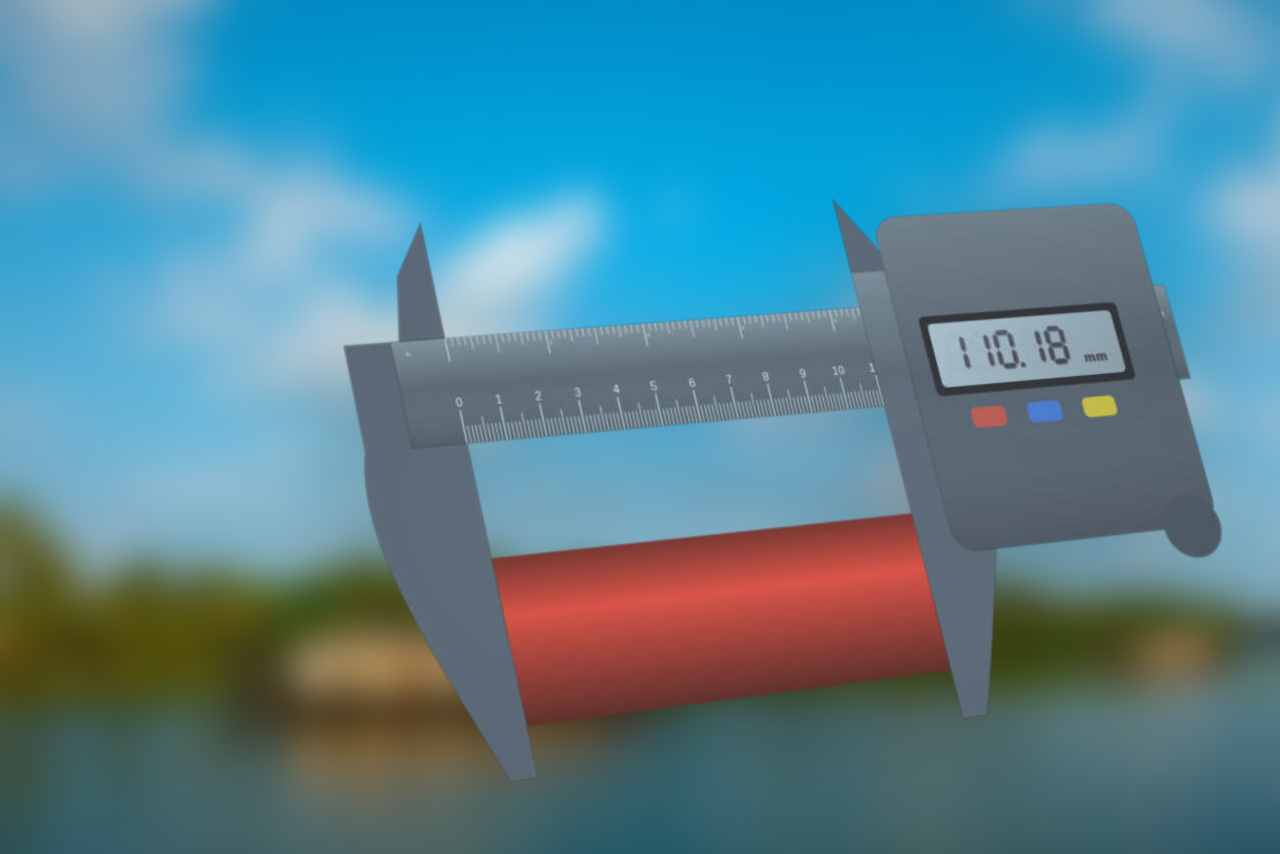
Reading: 110.18 mm
